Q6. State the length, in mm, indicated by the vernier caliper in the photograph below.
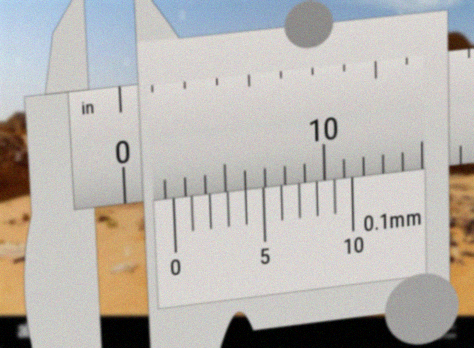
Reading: 2.4 mm
